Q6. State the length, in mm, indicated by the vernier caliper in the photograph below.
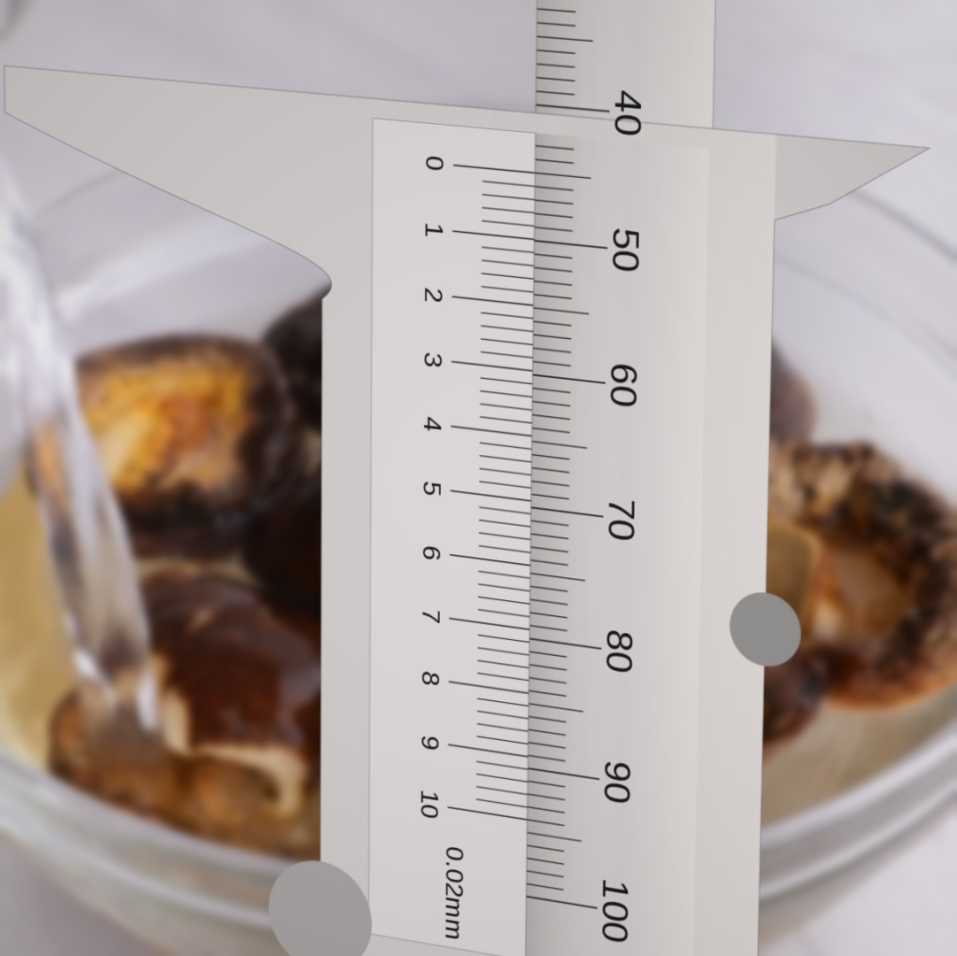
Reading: 45.0 mm
